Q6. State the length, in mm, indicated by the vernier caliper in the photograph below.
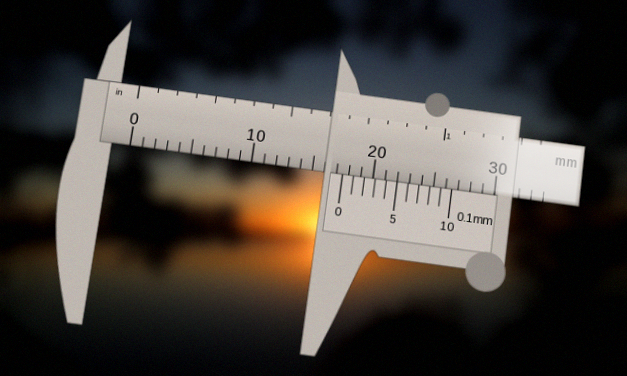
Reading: 17.5 mm
